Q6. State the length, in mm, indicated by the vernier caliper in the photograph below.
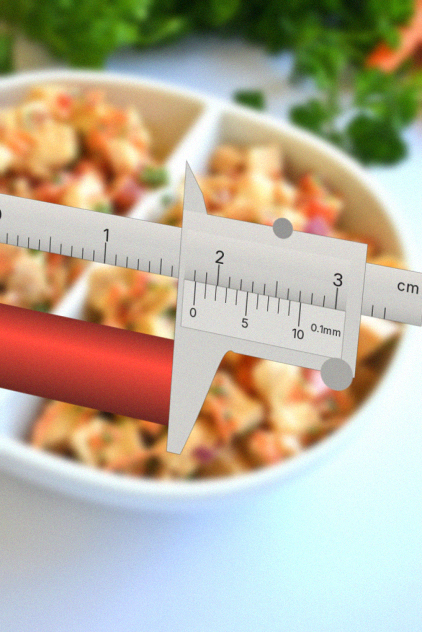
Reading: 18.1 mm
